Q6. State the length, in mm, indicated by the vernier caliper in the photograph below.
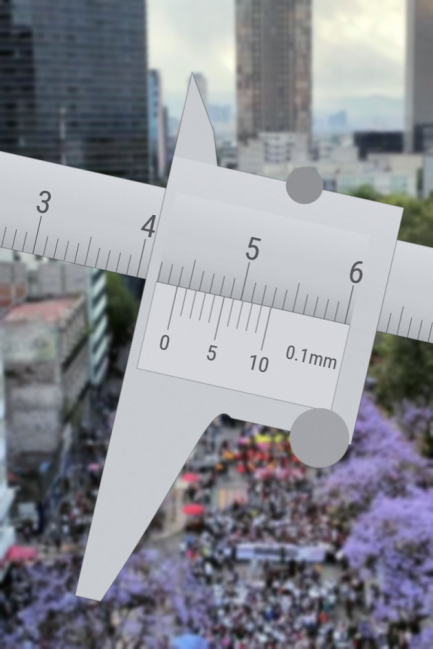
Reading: 43.9 mm
